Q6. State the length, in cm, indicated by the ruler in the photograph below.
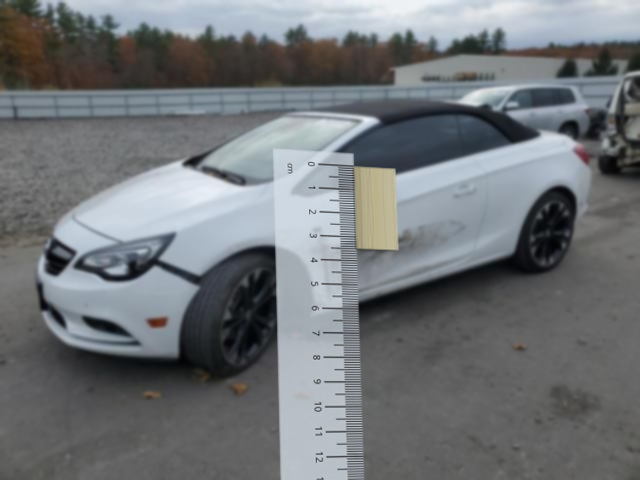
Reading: 3.5 cm
